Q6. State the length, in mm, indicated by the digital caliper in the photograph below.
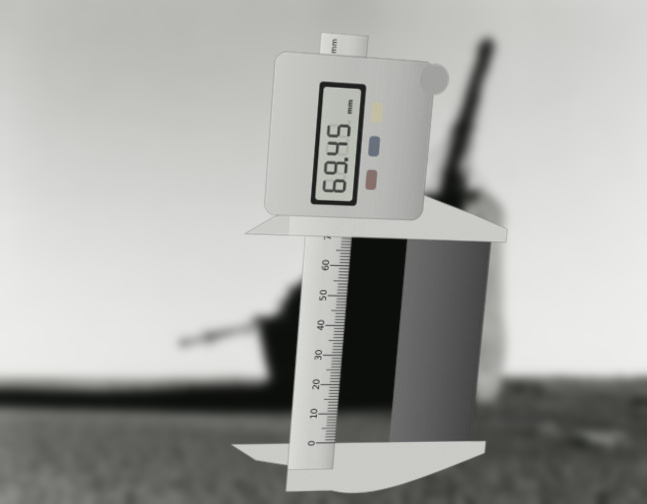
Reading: 69.45 mm
